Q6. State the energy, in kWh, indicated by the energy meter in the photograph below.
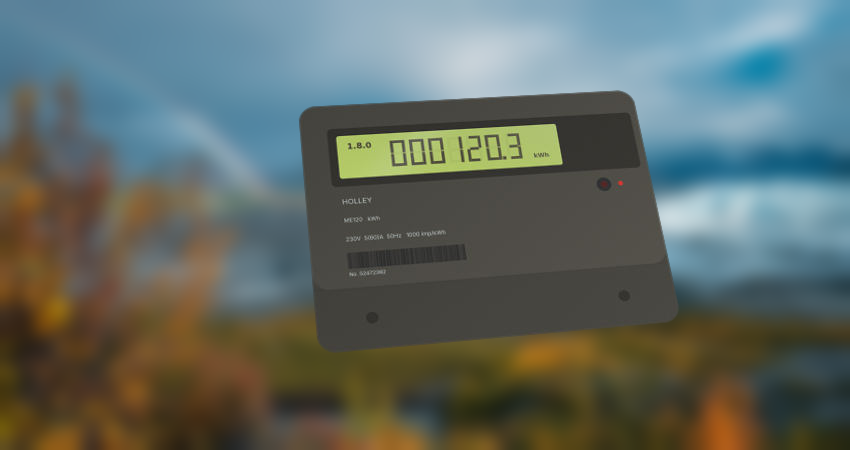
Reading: 120.3 kWh
